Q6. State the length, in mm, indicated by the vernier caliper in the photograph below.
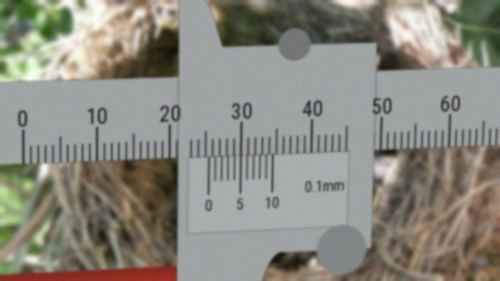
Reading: 25.5 mm
